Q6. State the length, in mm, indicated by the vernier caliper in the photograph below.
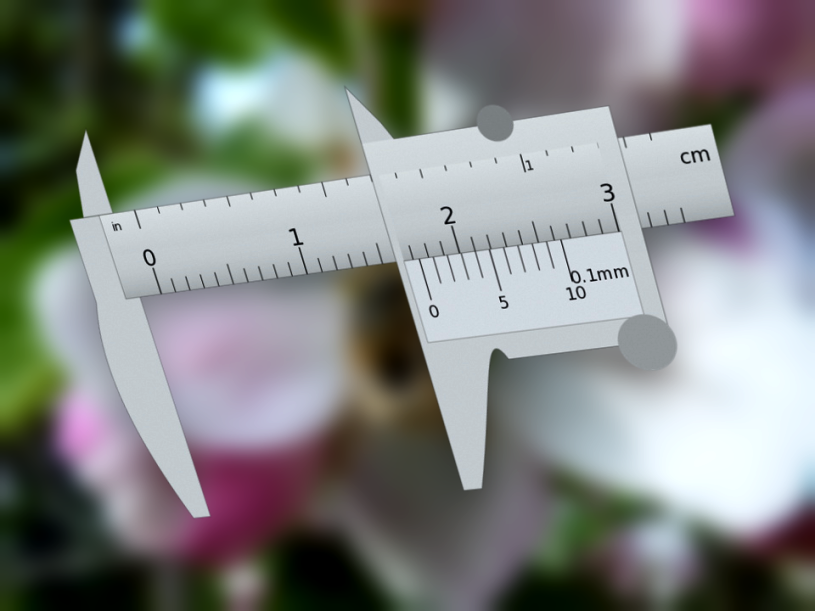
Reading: 17.4 mm
